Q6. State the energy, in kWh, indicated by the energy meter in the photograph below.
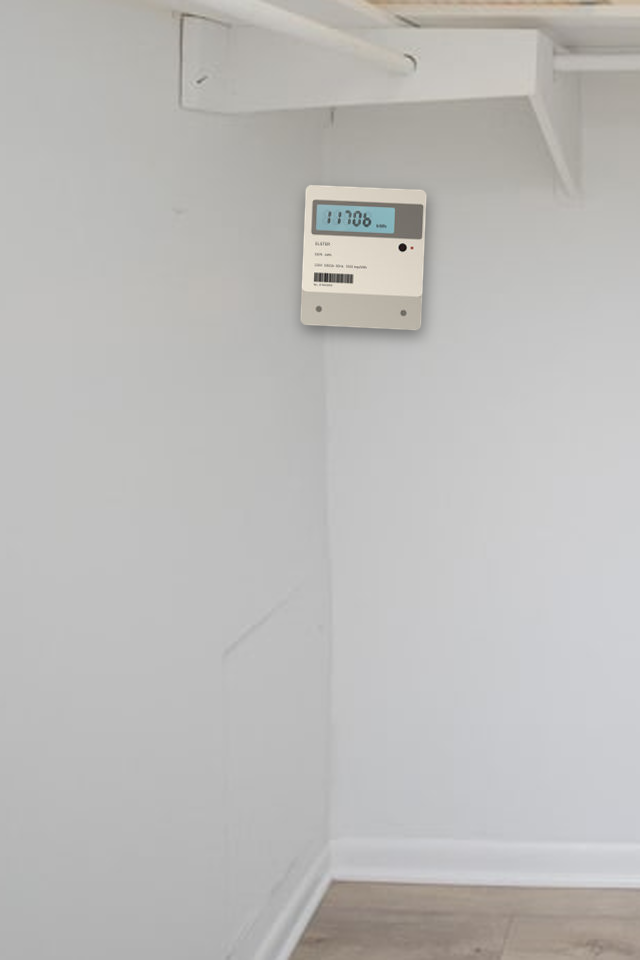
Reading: 11706 kWh
